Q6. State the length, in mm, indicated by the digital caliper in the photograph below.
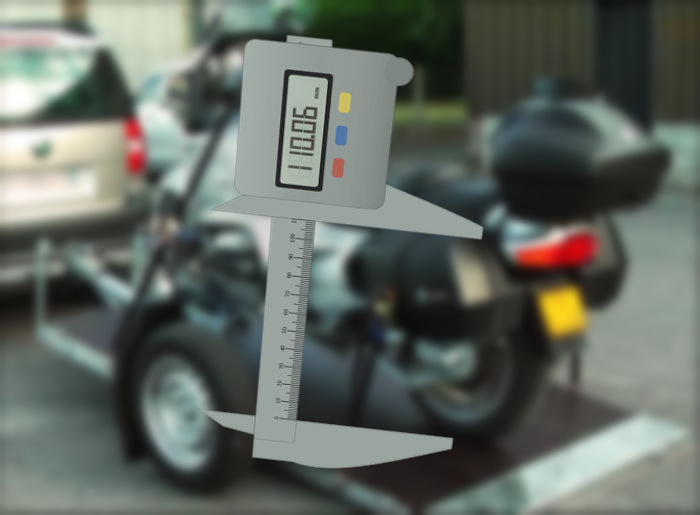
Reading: 110.06 mm
